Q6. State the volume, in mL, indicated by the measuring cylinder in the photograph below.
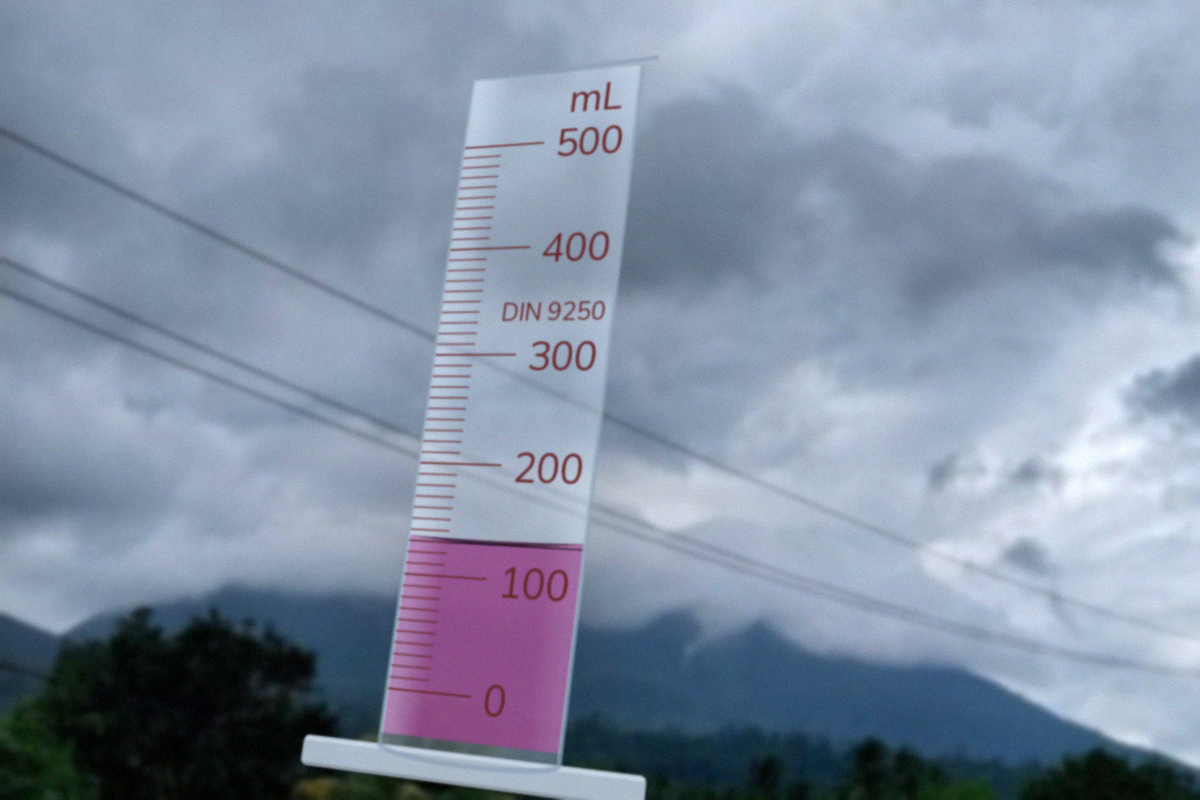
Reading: 130 mL
